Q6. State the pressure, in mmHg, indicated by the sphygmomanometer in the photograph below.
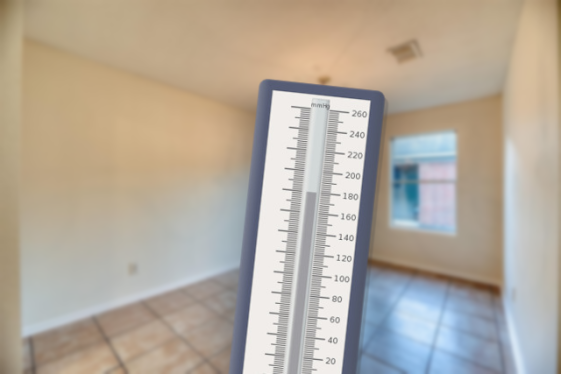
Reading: 180 mmHg
